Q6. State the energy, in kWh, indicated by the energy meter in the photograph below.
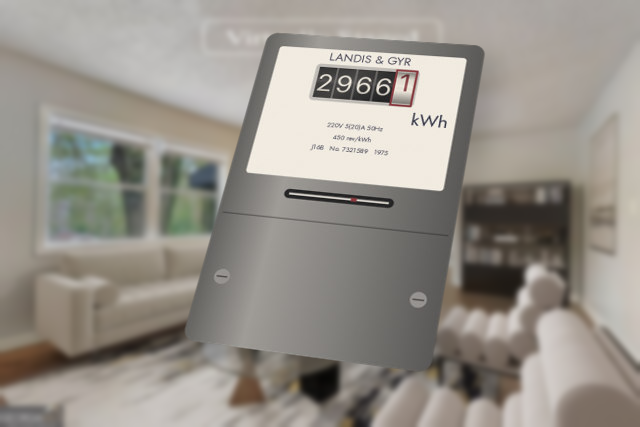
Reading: 2966.1 kWh
